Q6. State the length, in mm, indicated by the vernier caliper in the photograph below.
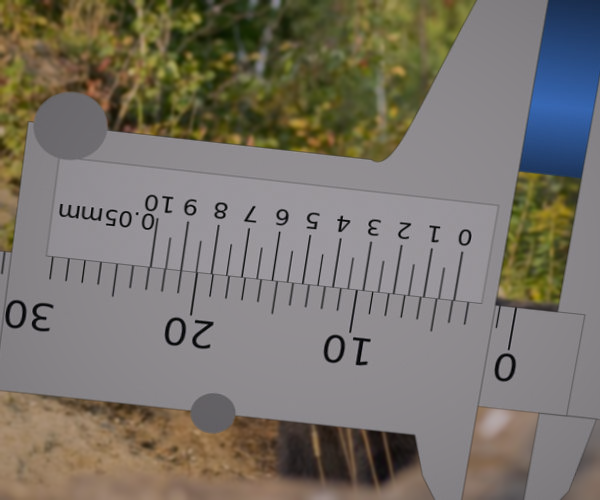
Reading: 3.9 mm
